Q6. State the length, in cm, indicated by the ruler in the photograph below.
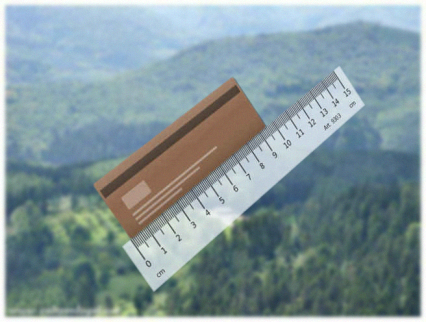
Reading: 9.5 cm
